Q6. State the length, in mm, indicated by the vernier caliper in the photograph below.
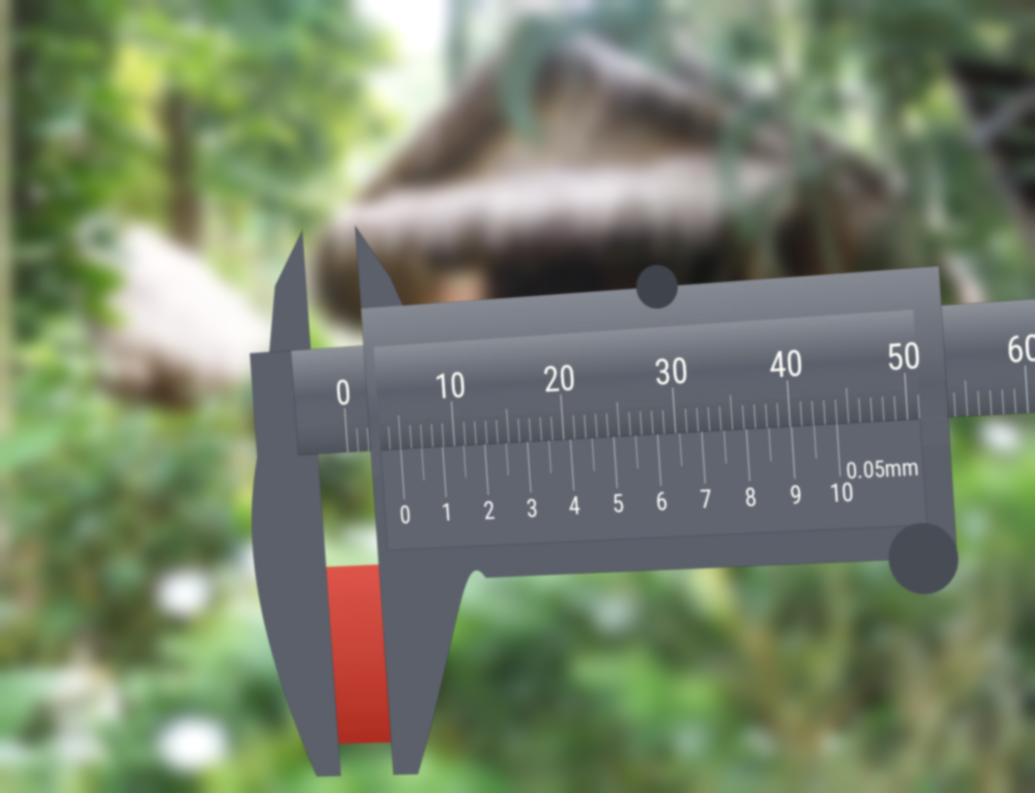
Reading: 5.0 mm
